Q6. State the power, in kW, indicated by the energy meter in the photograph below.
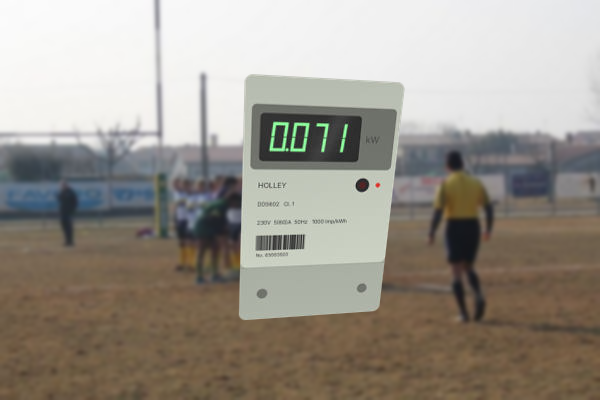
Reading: 0.071 kW
